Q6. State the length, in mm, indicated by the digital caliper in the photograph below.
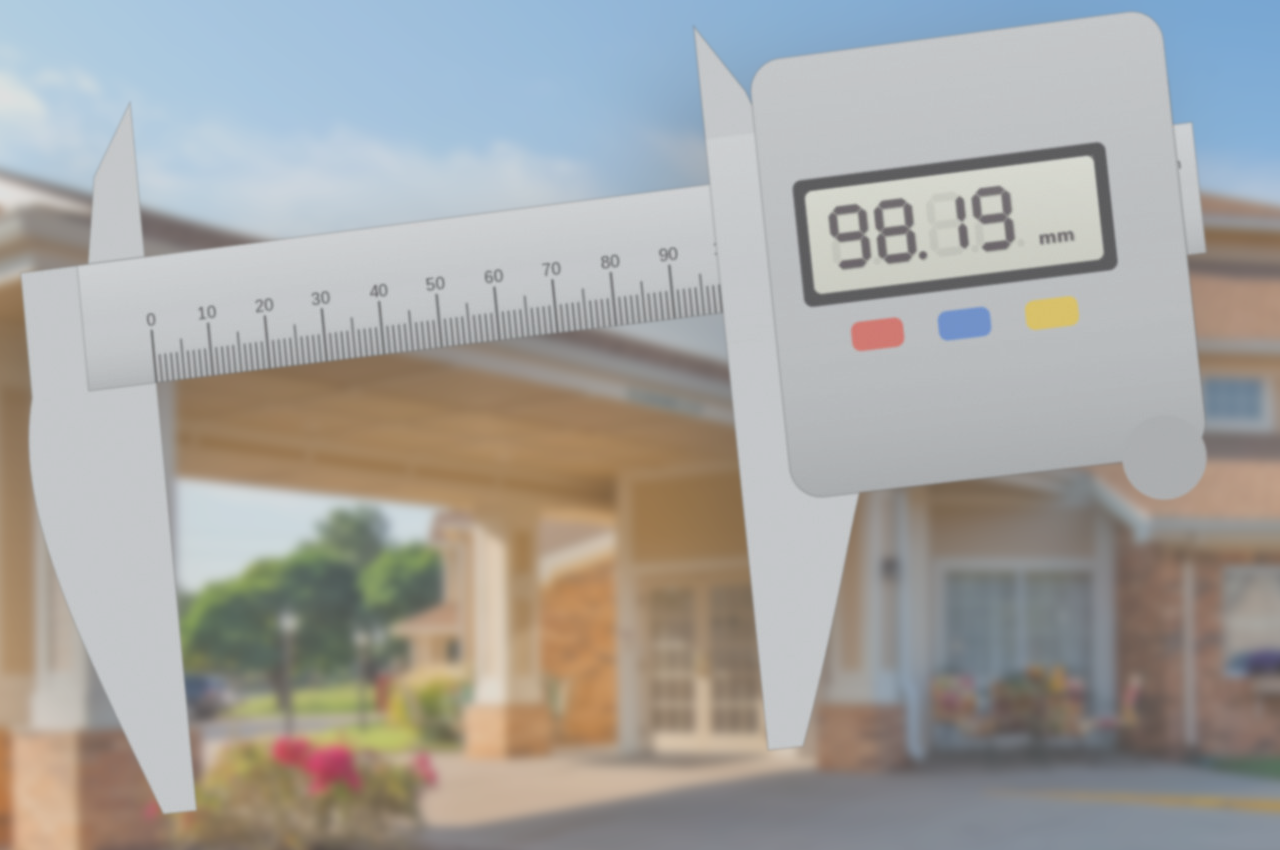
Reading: 98.19 mm
